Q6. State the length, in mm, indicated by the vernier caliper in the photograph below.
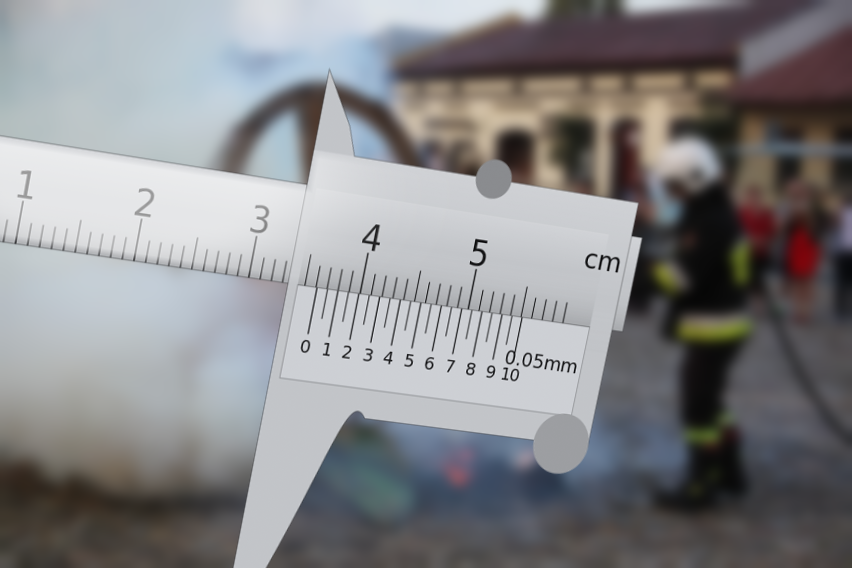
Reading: 36.1 mm
